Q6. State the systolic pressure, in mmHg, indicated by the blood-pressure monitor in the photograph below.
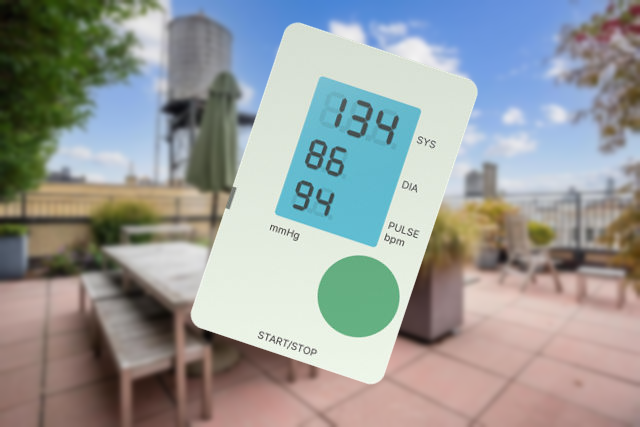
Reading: 134 mmHg
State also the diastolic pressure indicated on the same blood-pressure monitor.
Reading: 86 mmHg
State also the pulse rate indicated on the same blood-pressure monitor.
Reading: 94 bpm
